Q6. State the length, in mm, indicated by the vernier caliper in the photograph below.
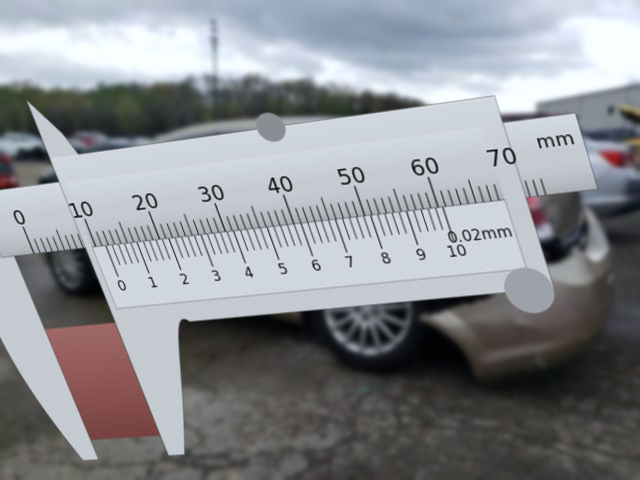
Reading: 11.6 mm
